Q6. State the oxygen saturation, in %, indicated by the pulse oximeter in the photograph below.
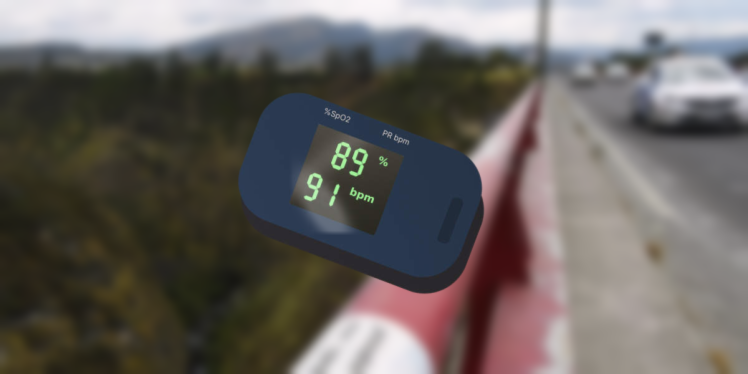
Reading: 89 %
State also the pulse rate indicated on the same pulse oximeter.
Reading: 91 bpm
